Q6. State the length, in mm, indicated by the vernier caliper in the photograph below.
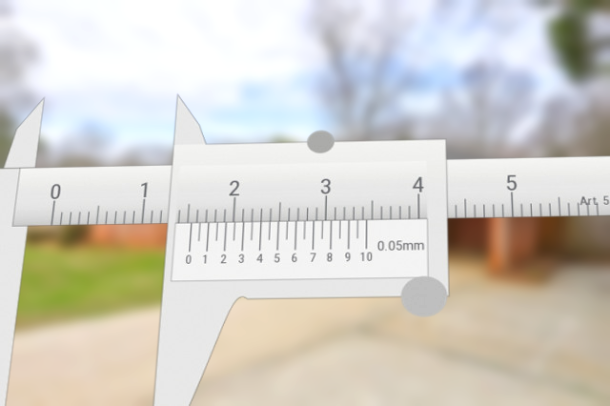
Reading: 15.4 mm
